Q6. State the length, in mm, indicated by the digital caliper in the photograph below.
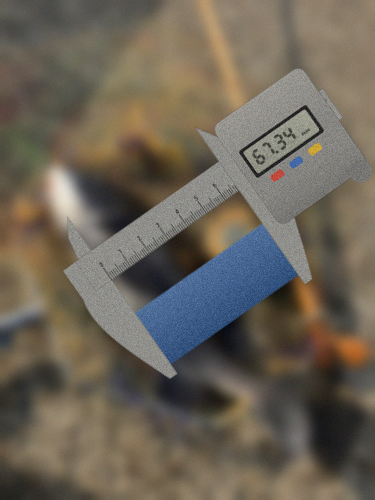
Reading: 67.34 mm
